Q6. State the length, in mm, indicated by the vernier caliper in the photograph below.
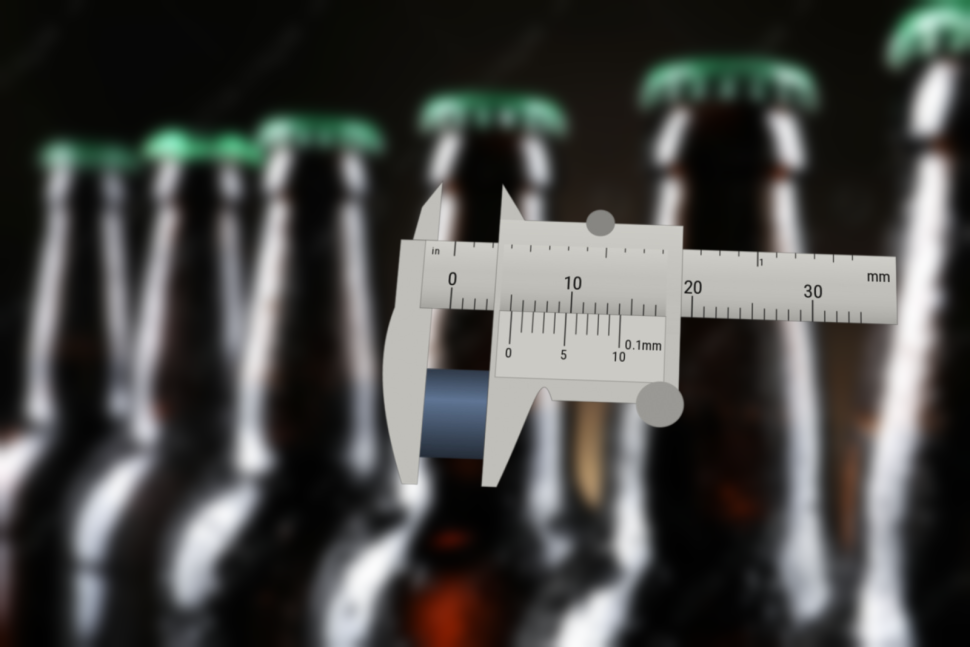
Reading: 5.1 mm
